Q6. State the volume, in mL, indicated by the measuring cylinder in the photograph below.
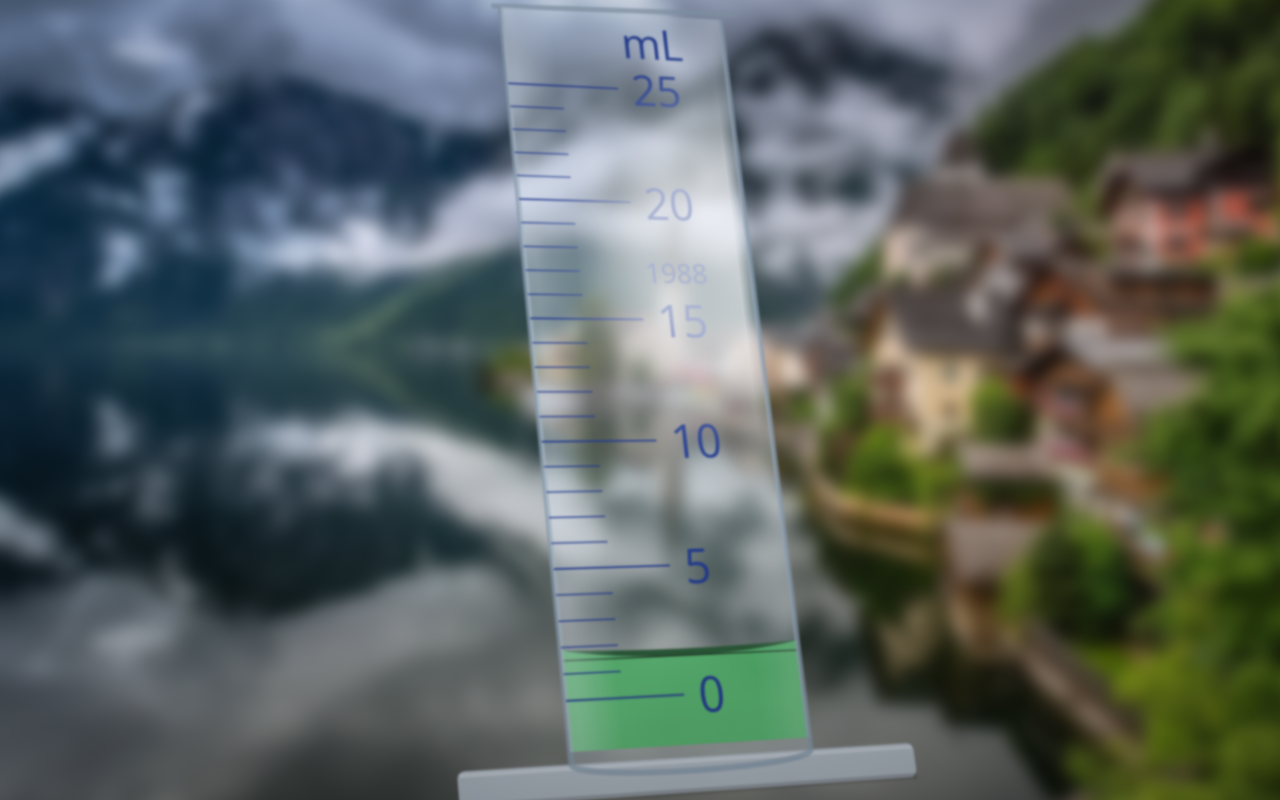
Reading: 1.5 mL
